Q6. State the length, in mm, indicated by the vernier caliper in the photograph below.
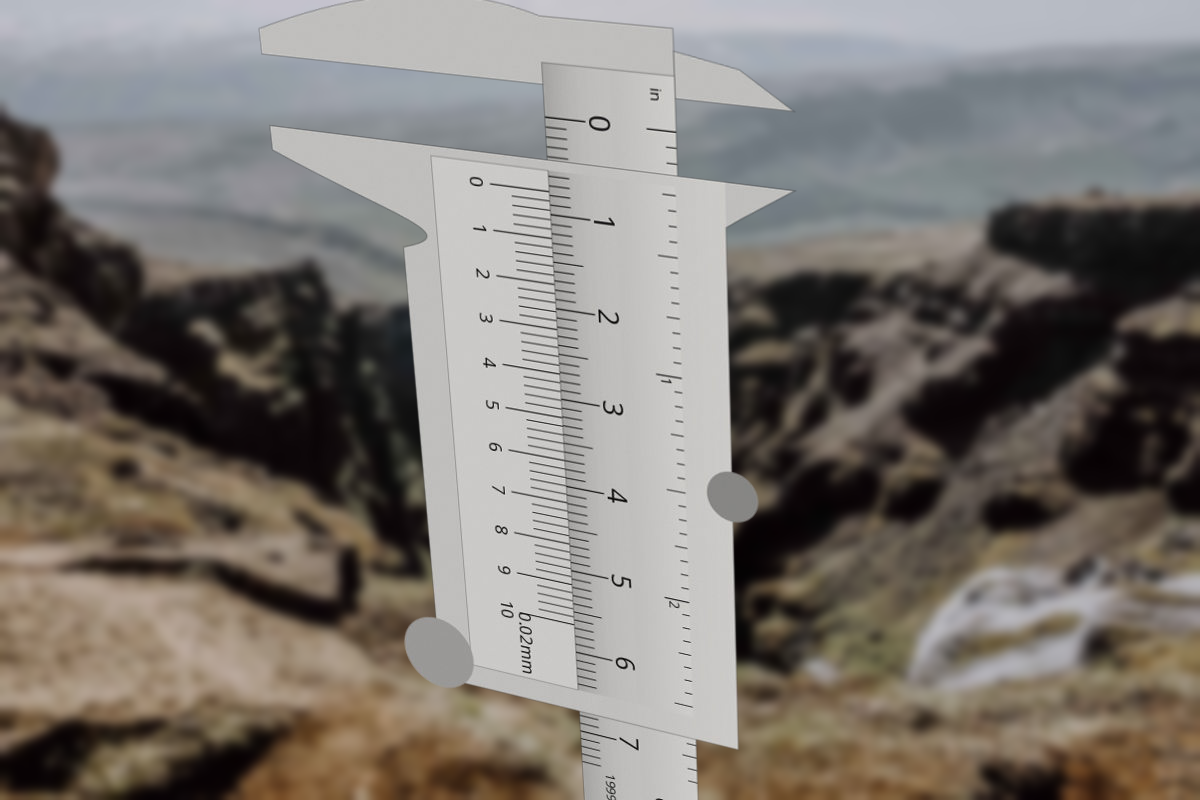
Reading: 7.6 mm
